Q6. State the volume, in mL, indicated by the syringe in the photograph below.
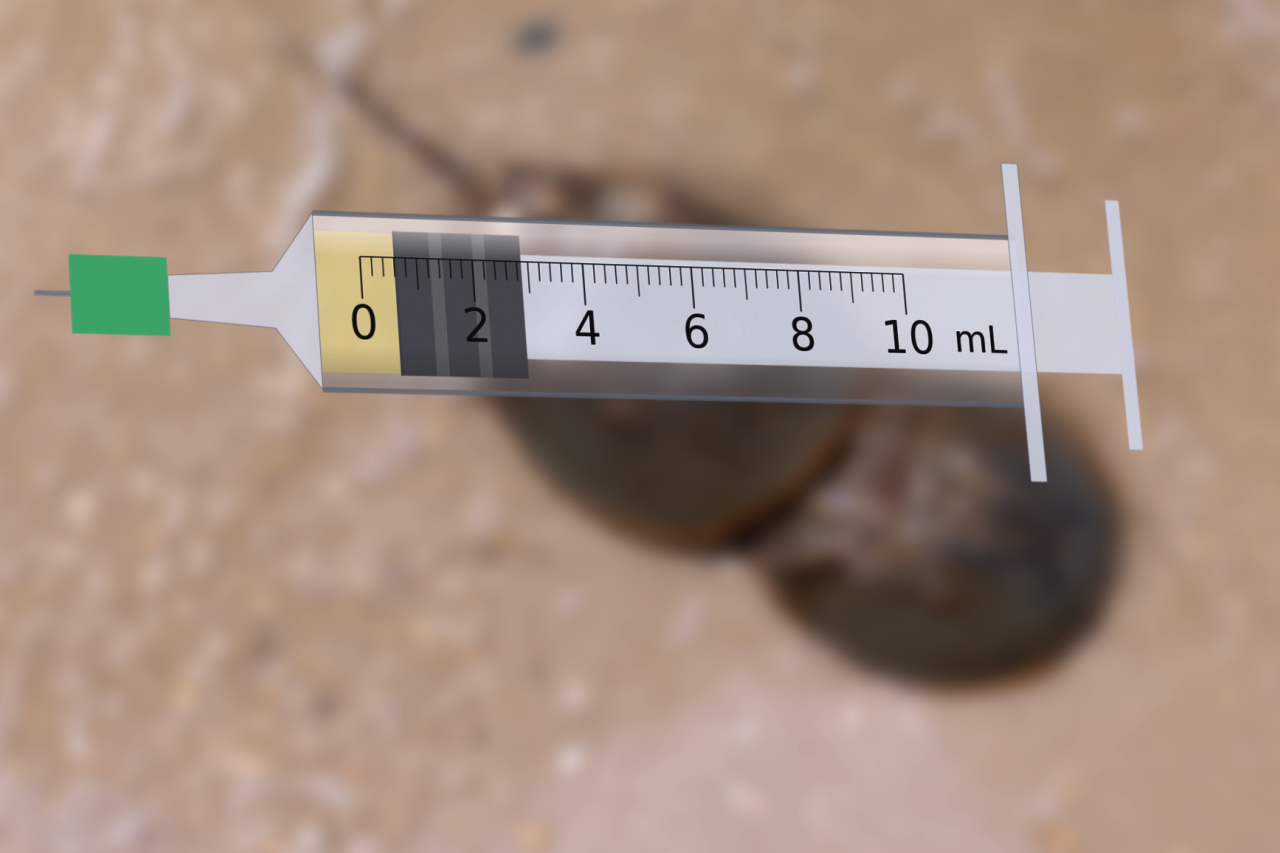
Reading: 0.6 mL
